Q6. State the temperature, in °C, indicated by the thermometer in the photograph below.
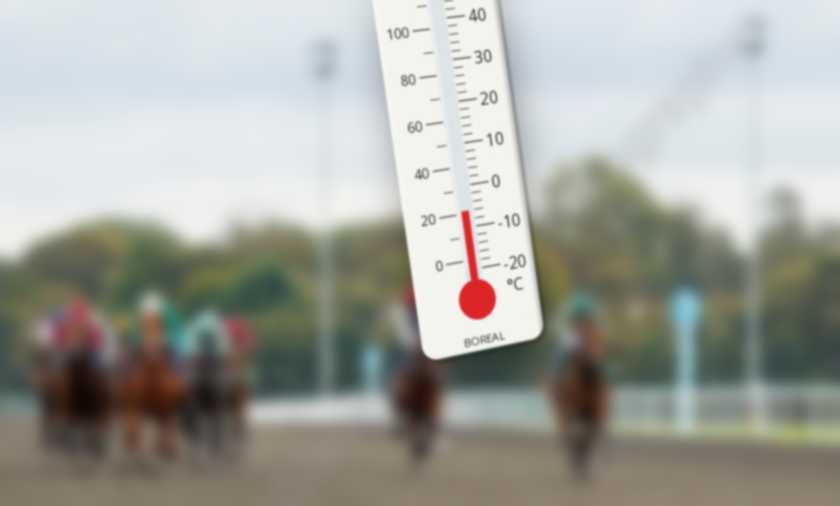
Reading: -6 °C
